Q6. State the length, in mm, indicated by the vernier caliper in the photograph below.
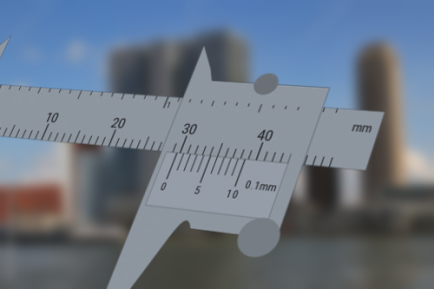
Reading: 29.6 mm
